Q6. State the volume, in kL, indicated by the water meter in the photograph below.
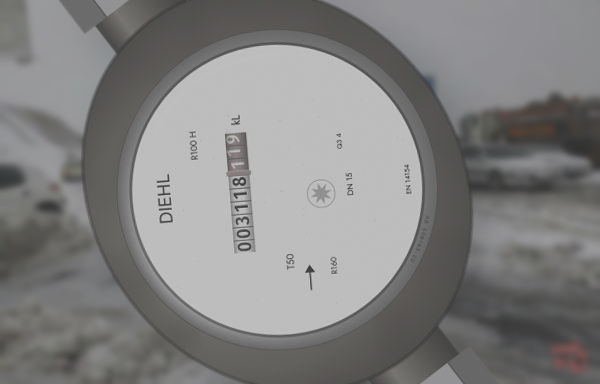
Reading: 3118.119 kL
